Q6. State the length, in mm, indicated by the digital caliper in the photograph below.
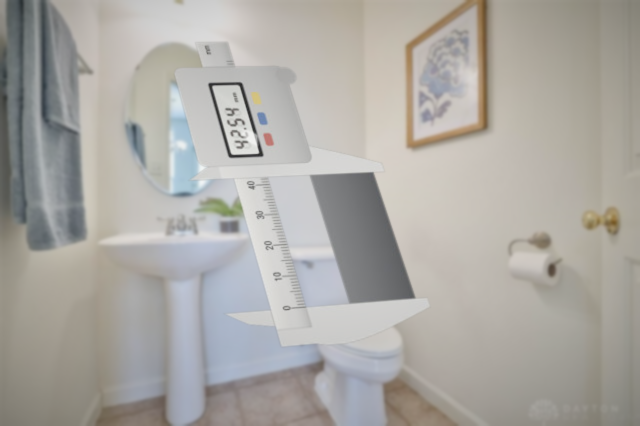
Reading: 42.54 mm
